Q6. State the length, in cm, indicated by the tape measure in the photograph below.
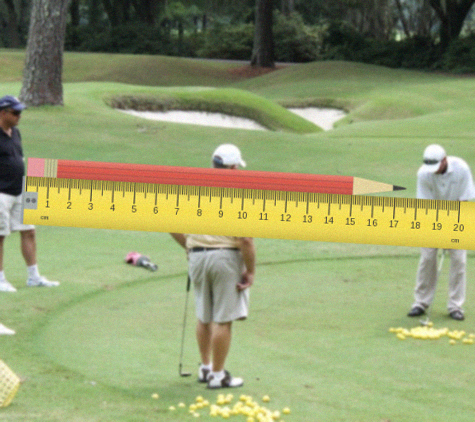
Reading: 17.5 cm
